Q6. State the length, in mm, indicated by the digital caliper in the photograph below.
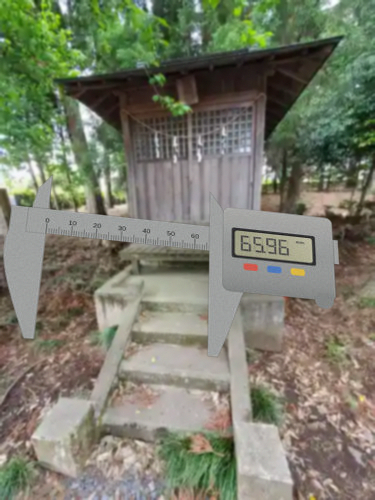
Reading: 65.96 mm
